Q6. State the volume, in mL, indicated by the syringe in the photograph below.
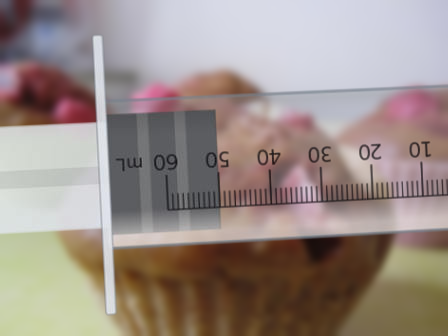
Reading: 50 mL
